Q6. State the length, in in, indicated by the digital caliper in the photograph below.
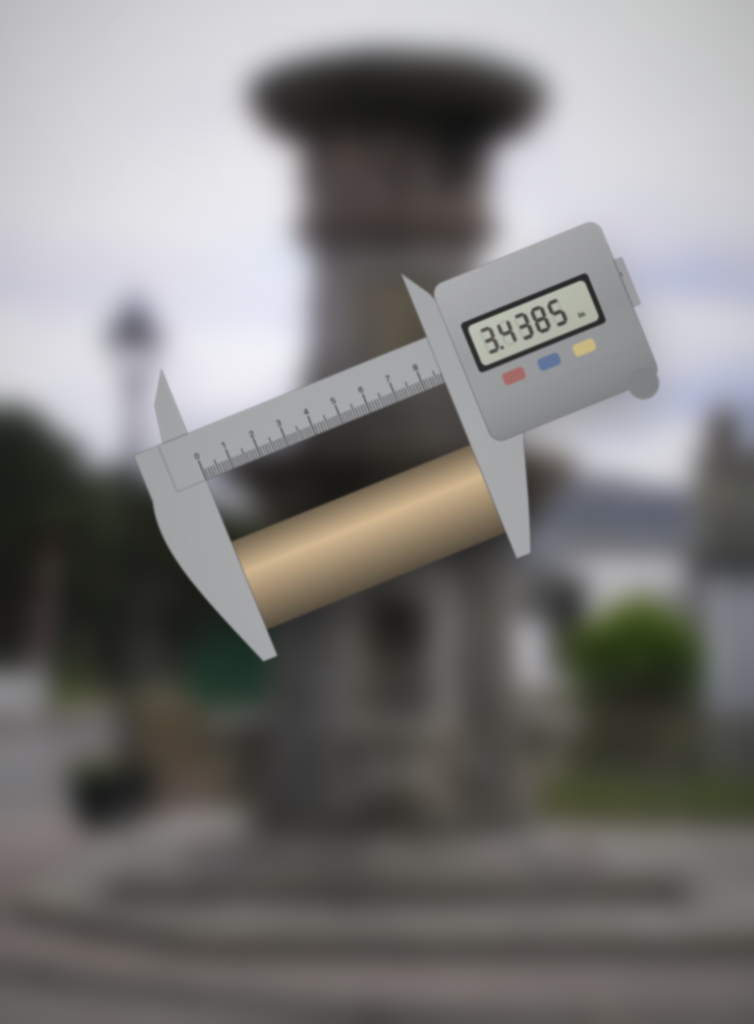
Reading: 3.4385 in
